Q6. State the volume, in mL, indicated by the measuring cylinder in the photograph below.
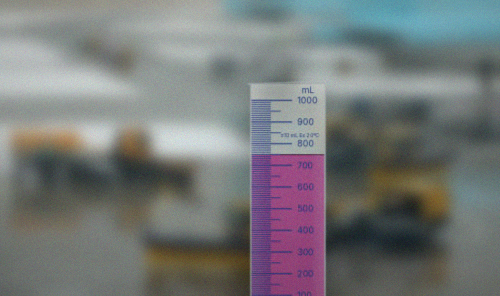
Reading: 750 mL
